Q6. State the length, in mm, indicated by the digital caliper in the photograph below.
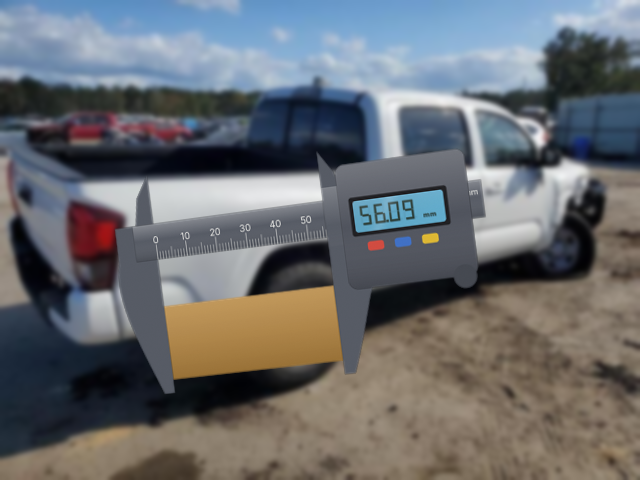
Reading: 56.09 mm
